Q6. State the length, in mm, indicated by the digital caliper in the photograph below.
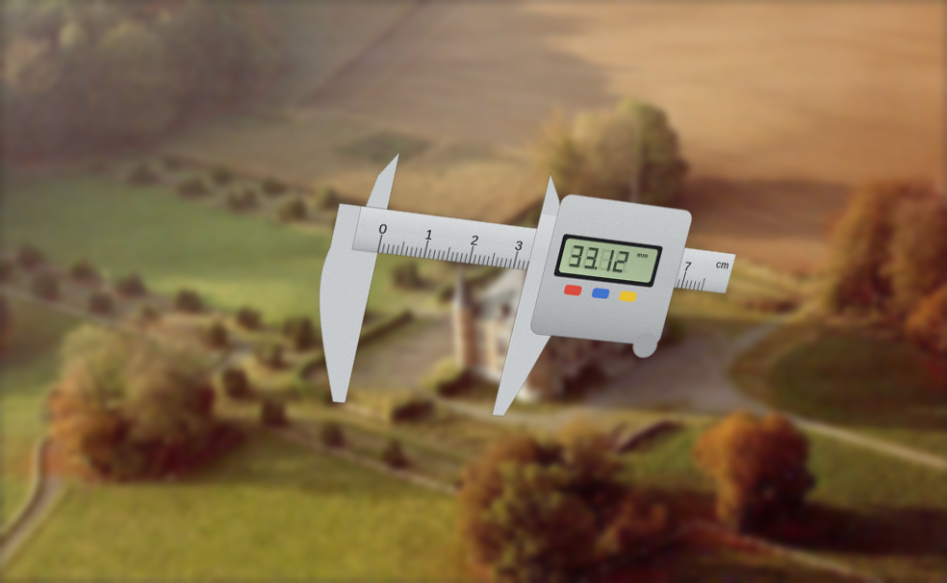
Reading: 33.12 mm
